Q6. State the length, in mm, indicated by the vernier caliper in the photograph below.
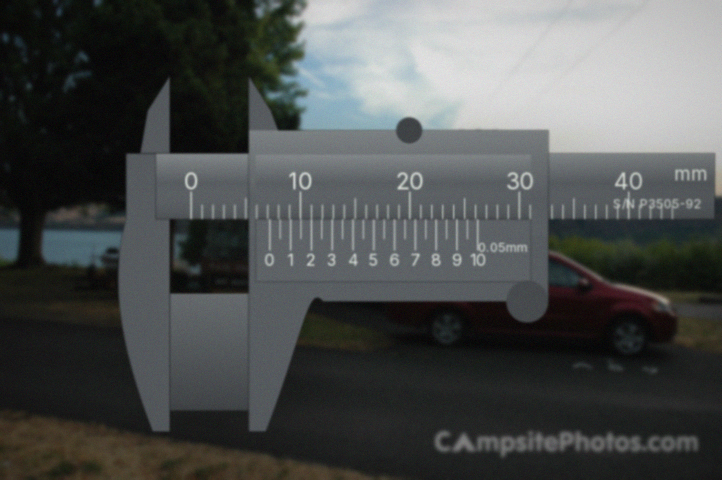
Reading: 7.2 mm
